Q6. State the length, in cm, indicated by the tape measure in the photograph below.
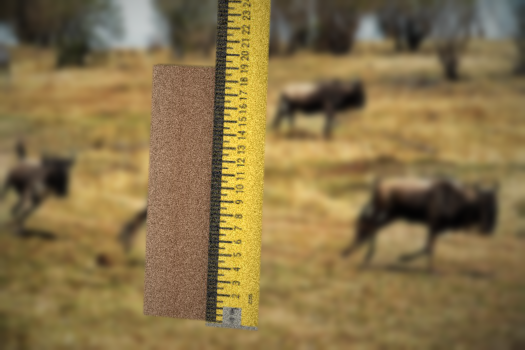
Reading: 19 cm
